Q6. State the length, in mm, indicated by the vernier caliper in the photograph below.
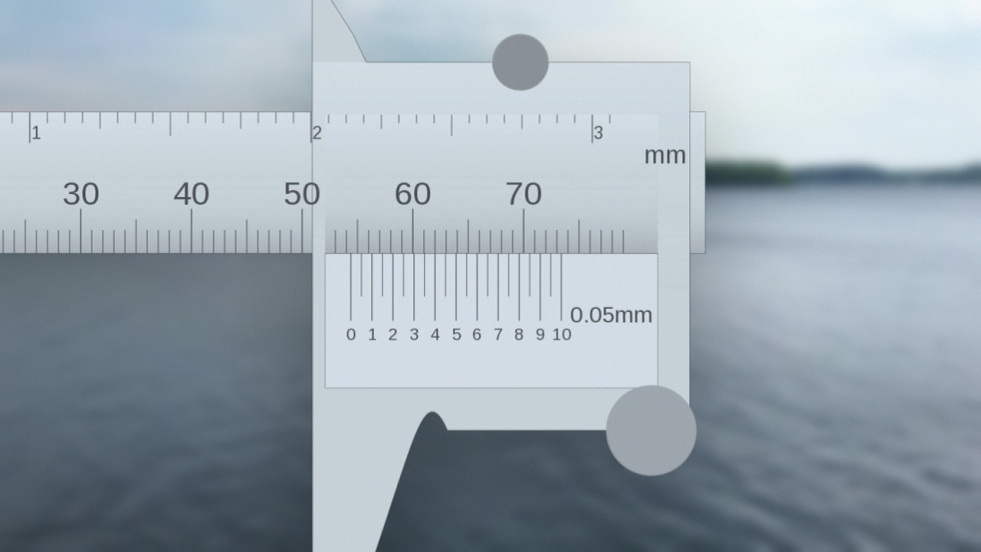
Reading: 54.4 mm
